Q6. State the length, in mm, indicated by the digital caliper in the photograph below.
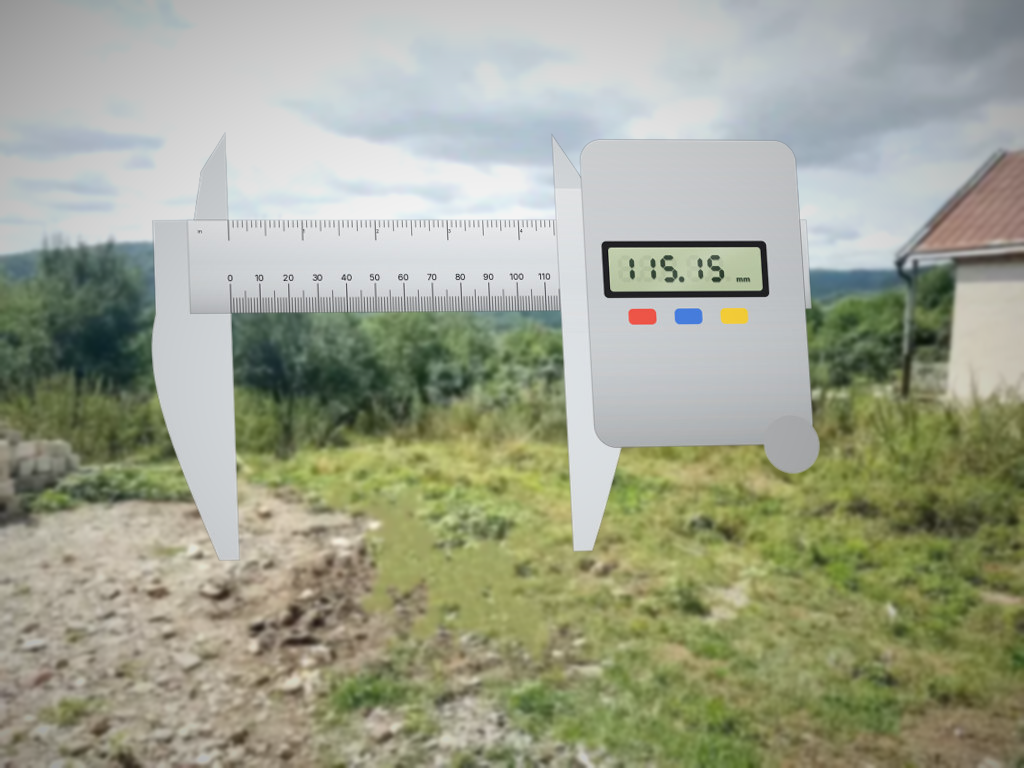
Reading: 115.15 mm
